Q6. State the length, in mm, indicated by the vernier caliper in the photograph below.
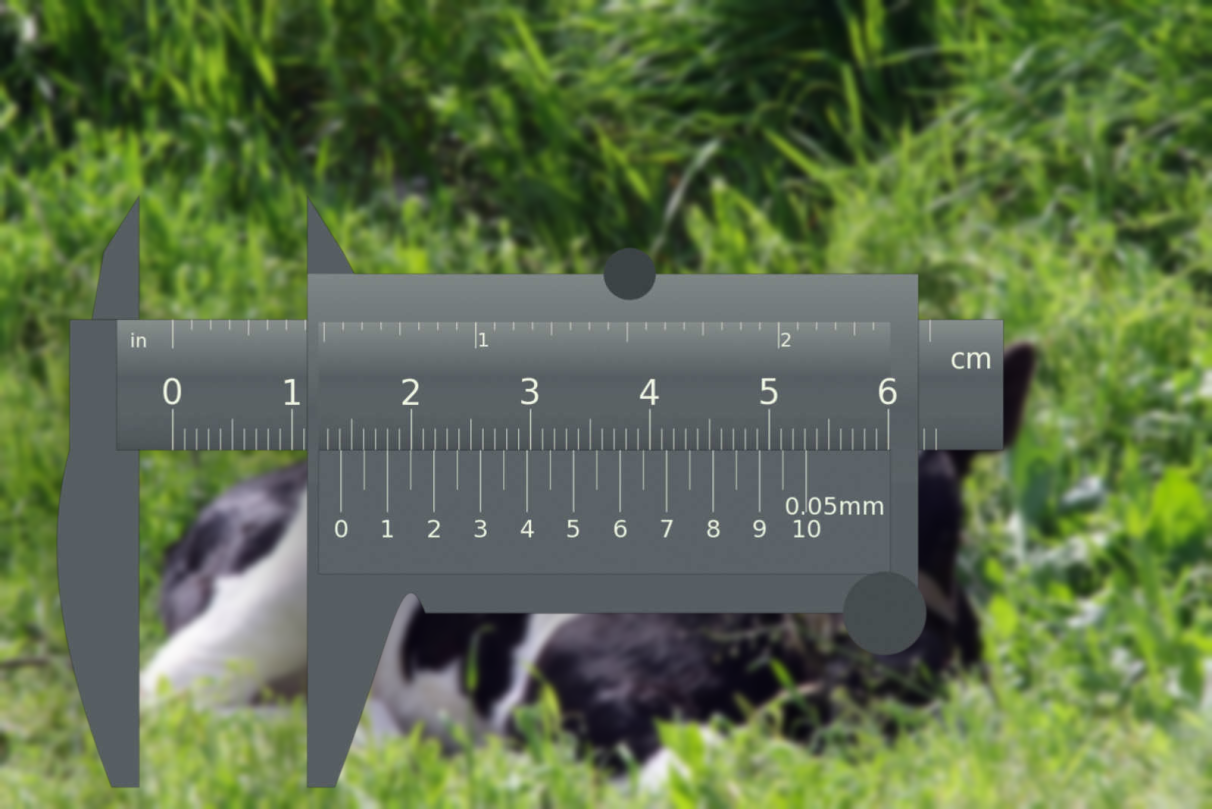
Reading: 14.1 mm
